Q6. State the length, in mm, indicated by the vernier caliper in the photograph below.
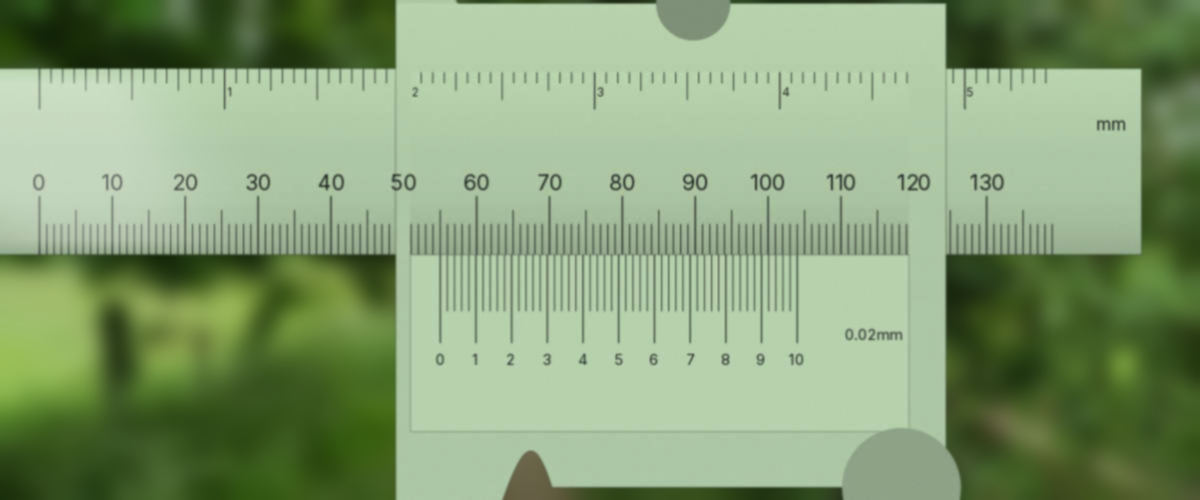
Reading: 55.0 mm
